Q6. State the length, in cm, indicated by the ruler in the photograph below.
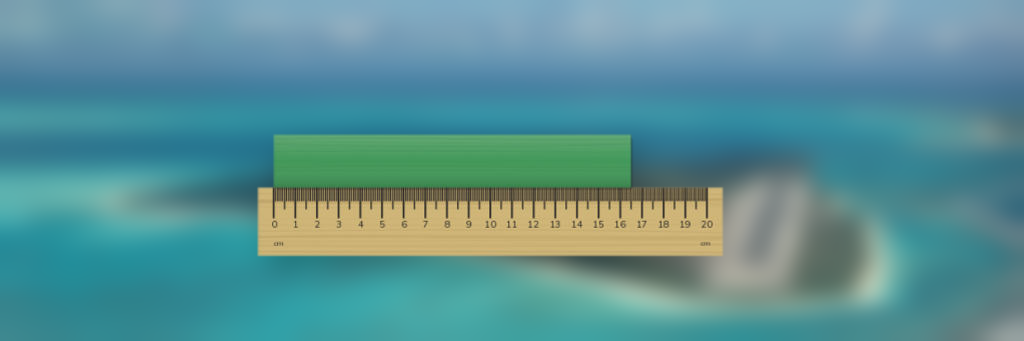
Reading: 16.5 cm
